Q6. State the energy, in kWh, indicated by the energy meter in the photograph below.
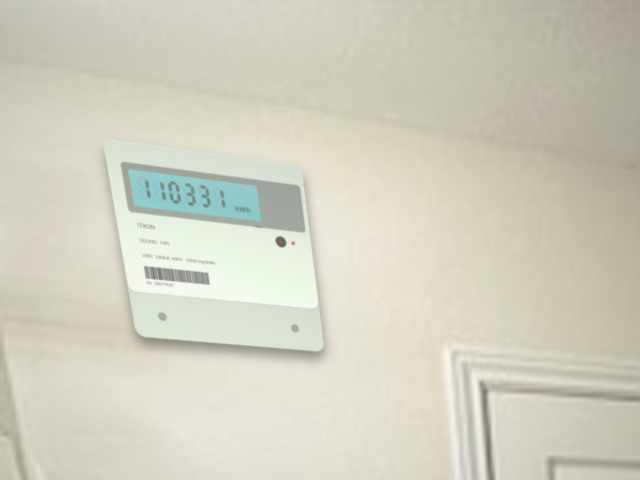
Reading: 110331 kWh
